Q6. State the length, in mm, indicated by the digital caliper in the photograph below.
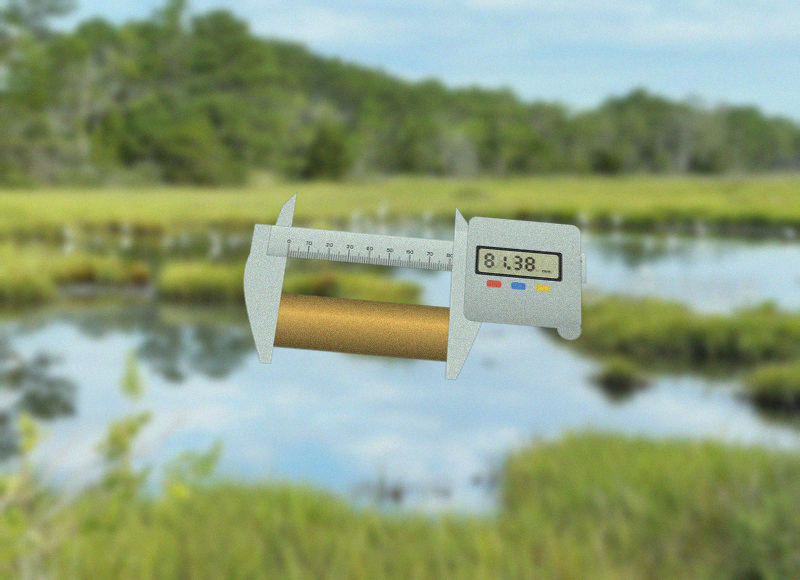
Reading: 81.38 mm
